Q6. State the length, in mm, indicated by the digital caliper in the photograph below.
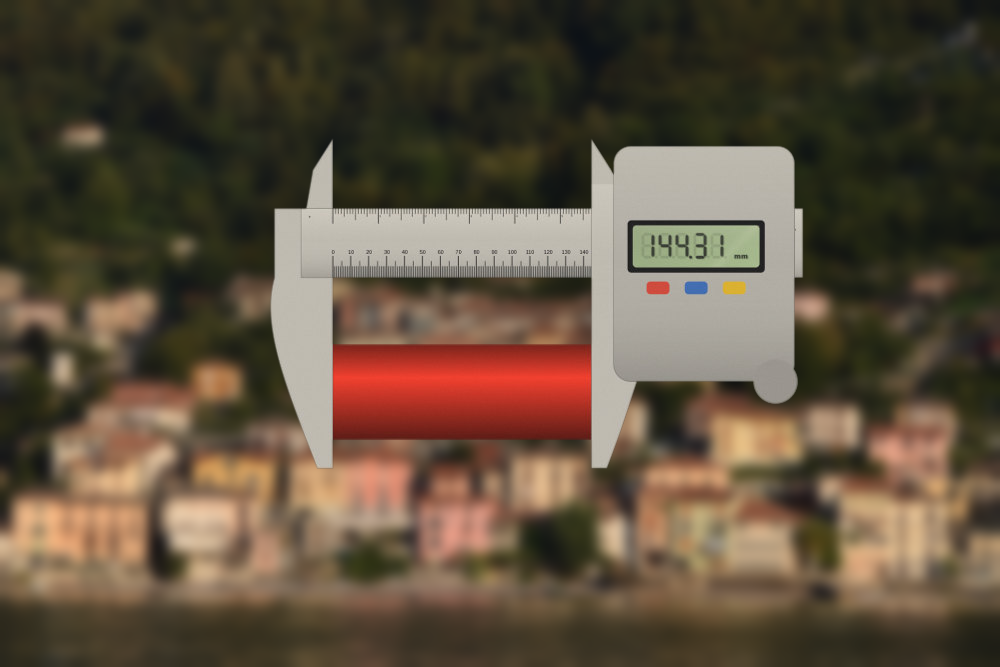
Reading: 144.31 mm
